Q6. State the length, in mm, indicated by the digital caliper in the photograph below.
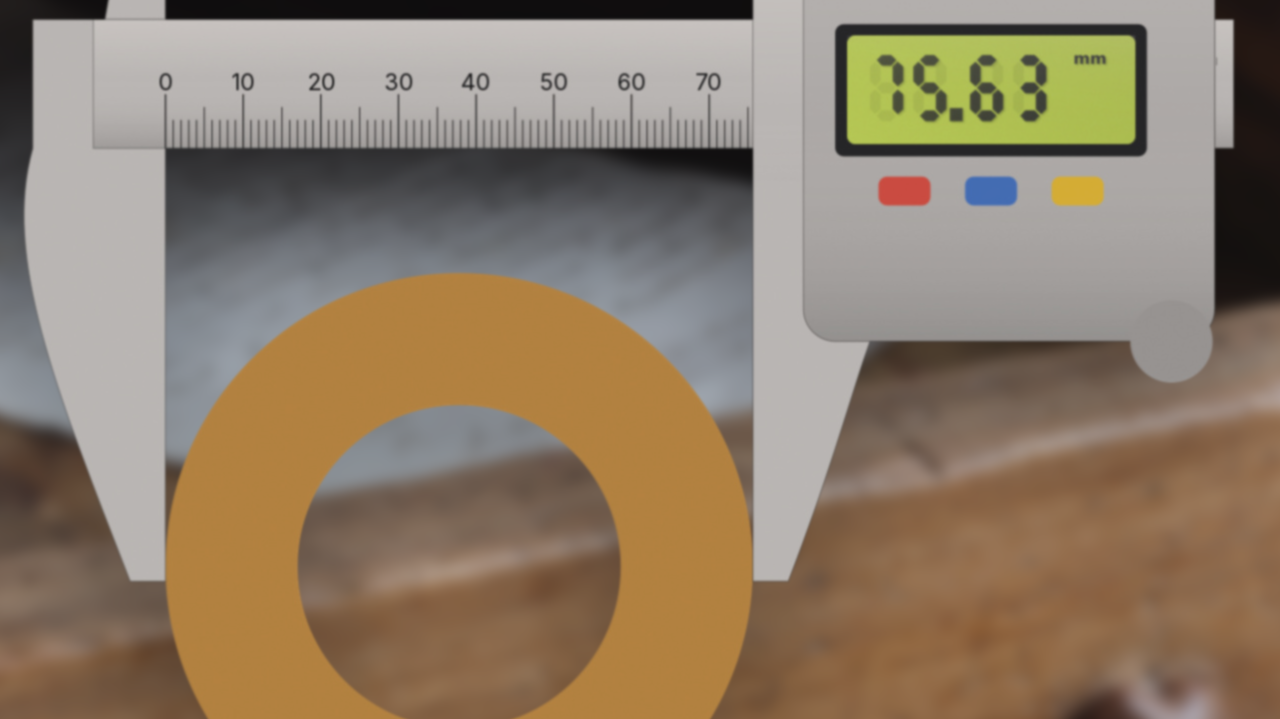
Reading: 75.63 mm
